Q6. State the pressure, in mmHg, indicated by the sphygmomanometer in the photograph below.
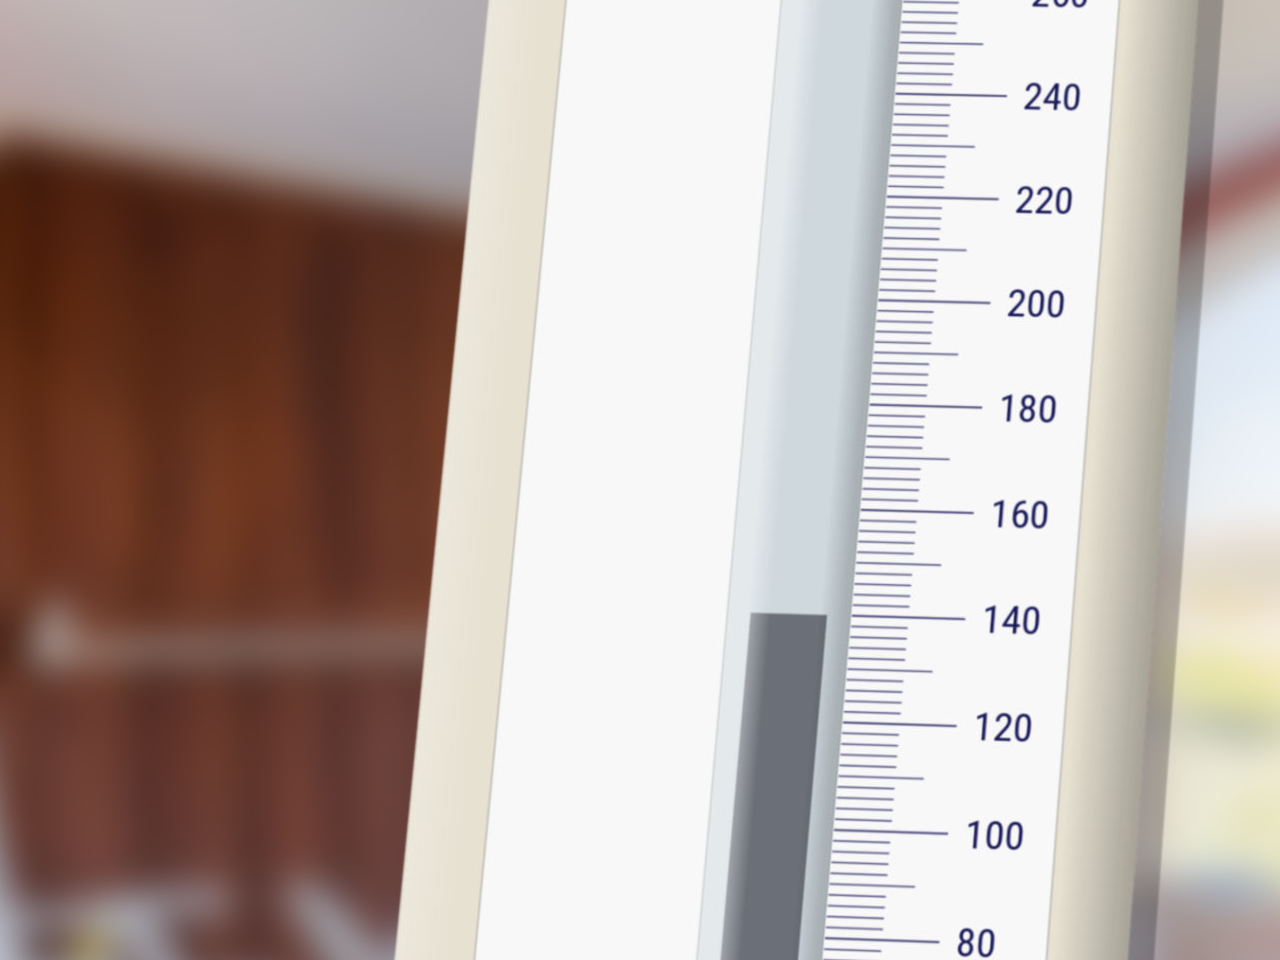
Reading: 140 mmHg
